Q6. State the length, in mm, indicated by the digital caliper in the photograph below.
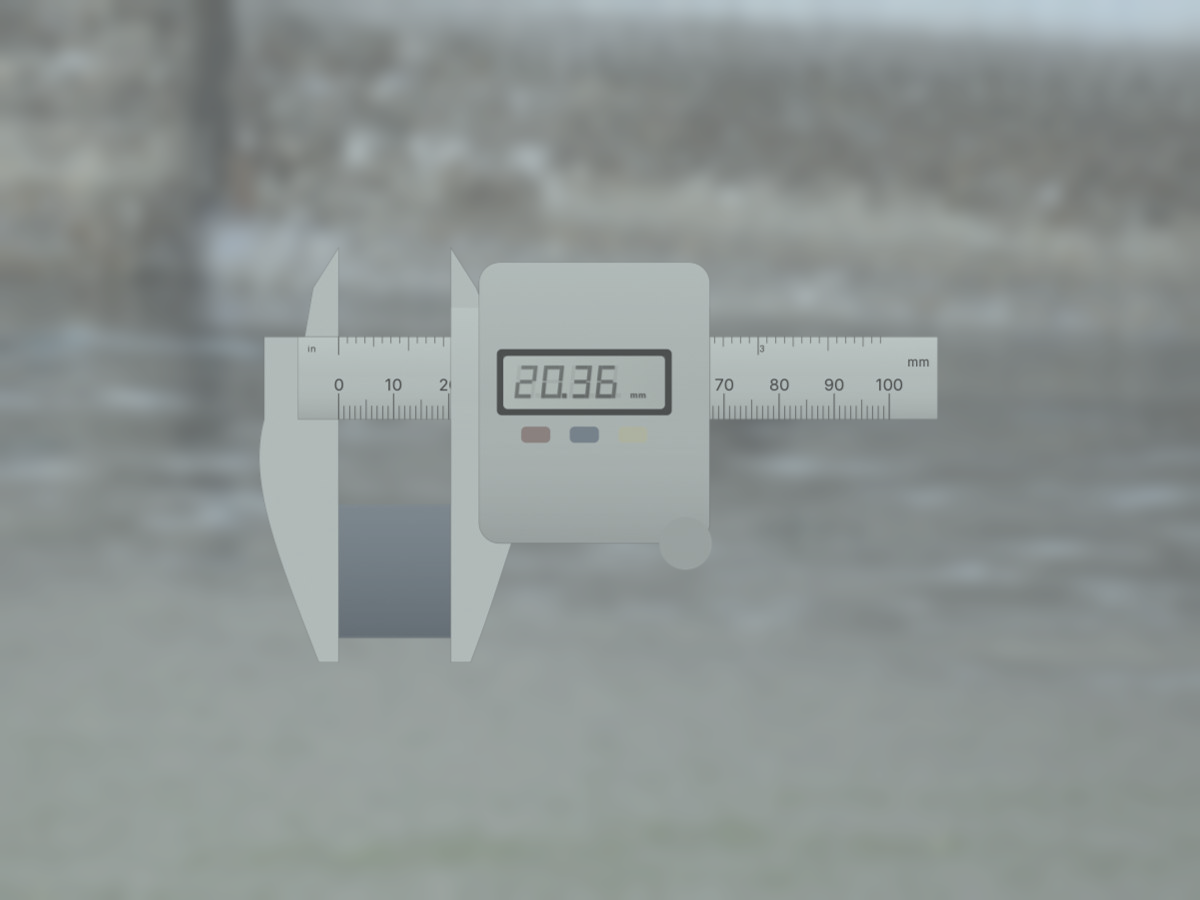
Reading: 20.36 mm
